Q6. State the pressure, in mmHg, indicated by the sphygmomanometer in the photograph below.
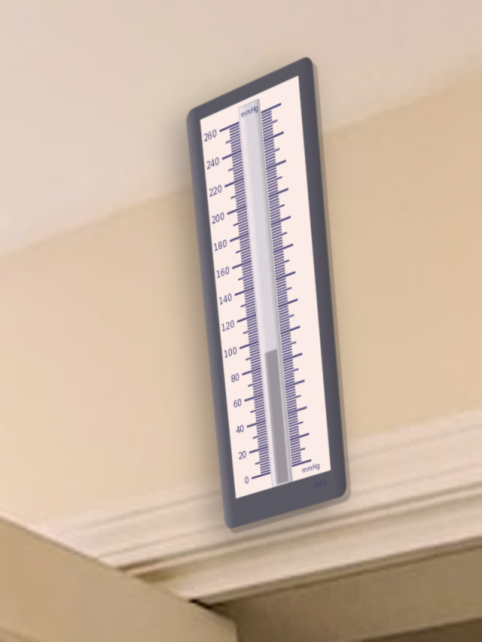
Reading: 90 mmHg
